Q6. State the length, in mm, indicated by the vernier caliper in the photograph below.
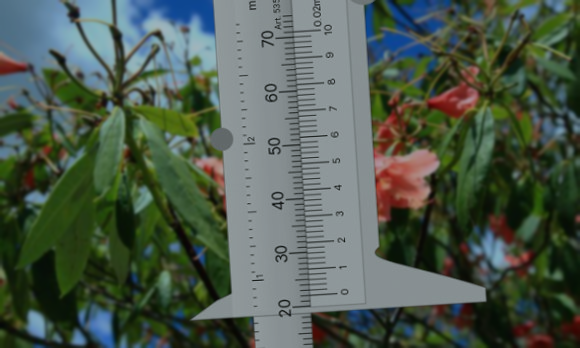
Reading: 22.0 mm
